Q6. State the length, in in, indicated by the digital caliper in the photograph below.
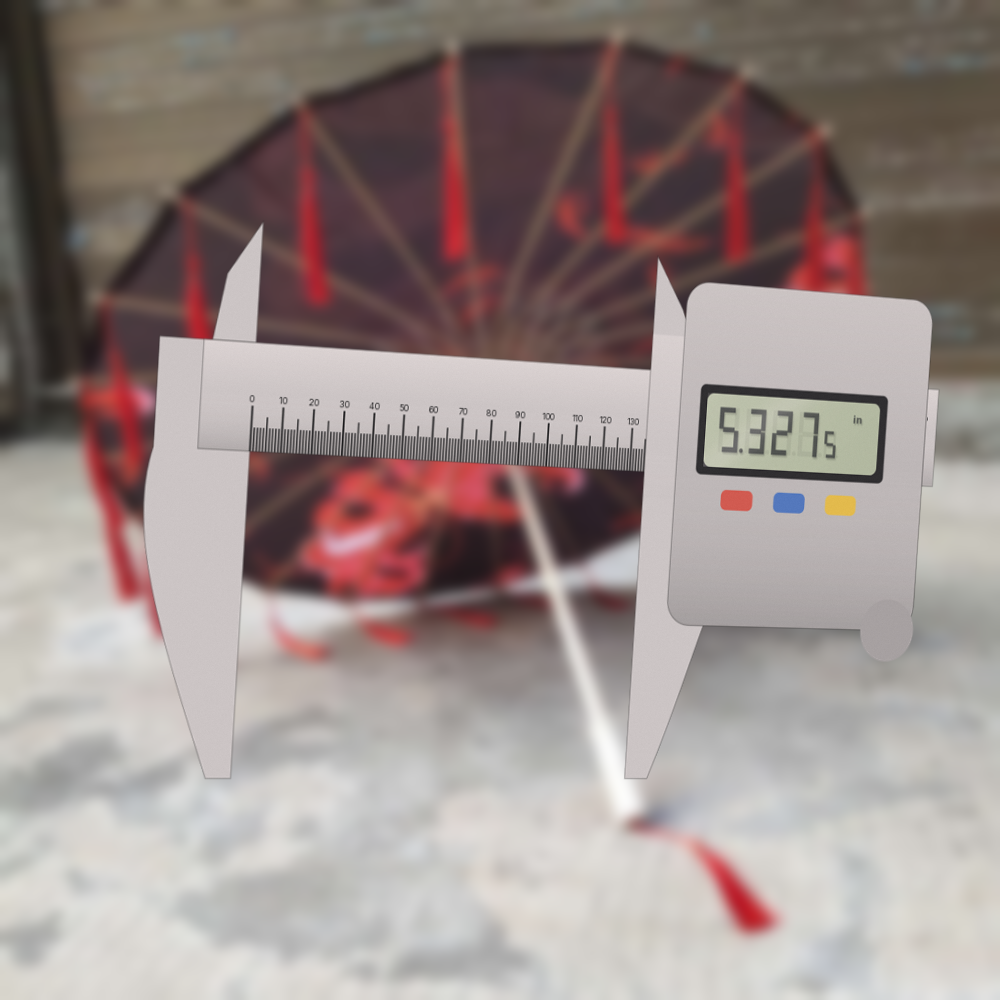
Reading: 5.3275 in
